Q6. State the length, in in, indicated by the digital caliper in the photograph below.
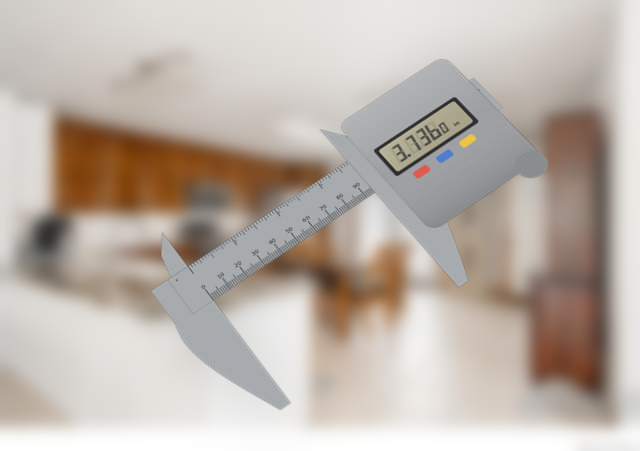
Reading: 3.7360 in
